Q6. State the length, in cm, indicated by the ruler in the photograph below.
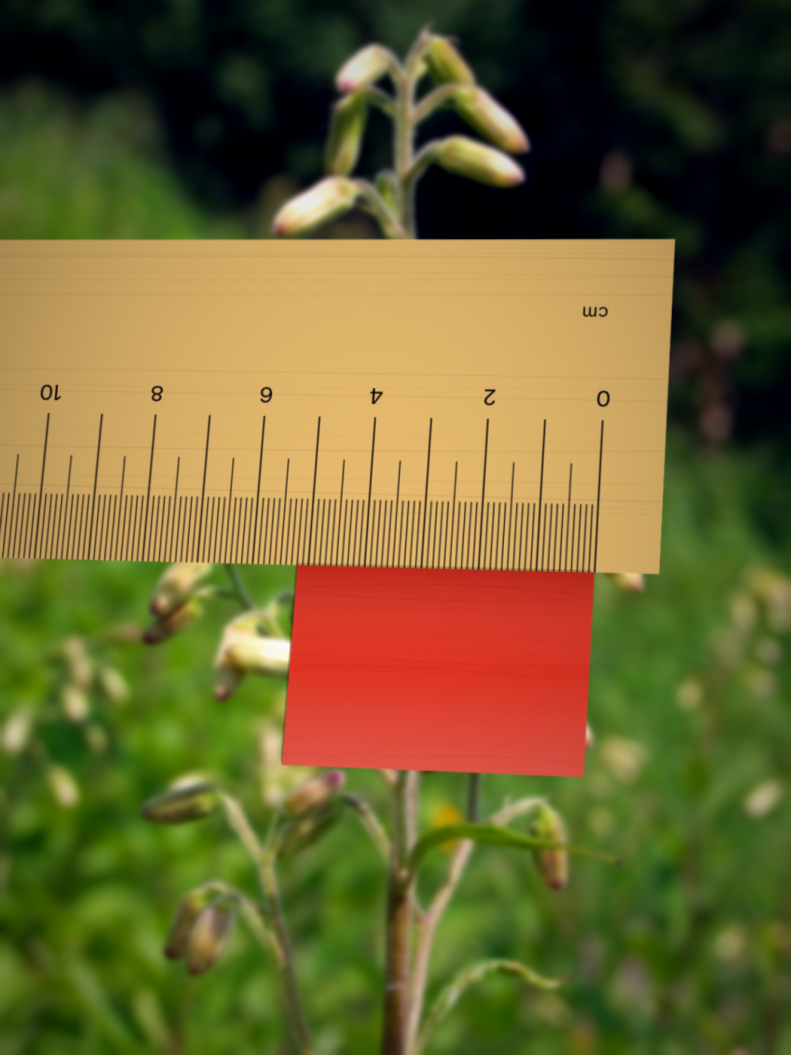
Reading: 5.2 cm
